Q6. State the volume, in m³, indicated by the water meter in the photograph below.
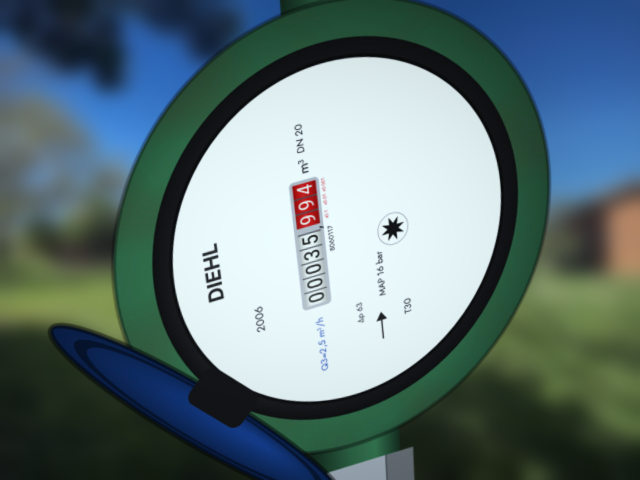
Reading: 35.994 m³
